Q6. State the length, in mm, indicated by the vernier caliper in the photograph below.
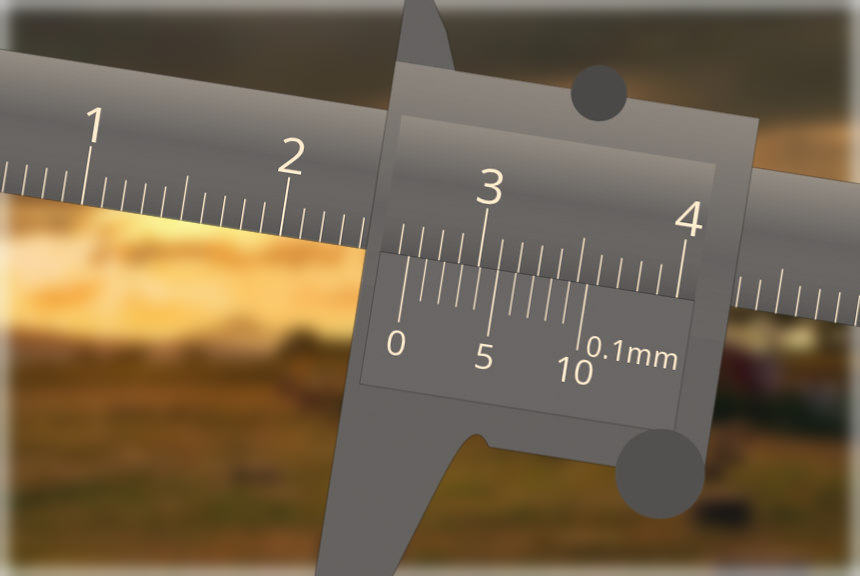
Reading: 26.5 mm
